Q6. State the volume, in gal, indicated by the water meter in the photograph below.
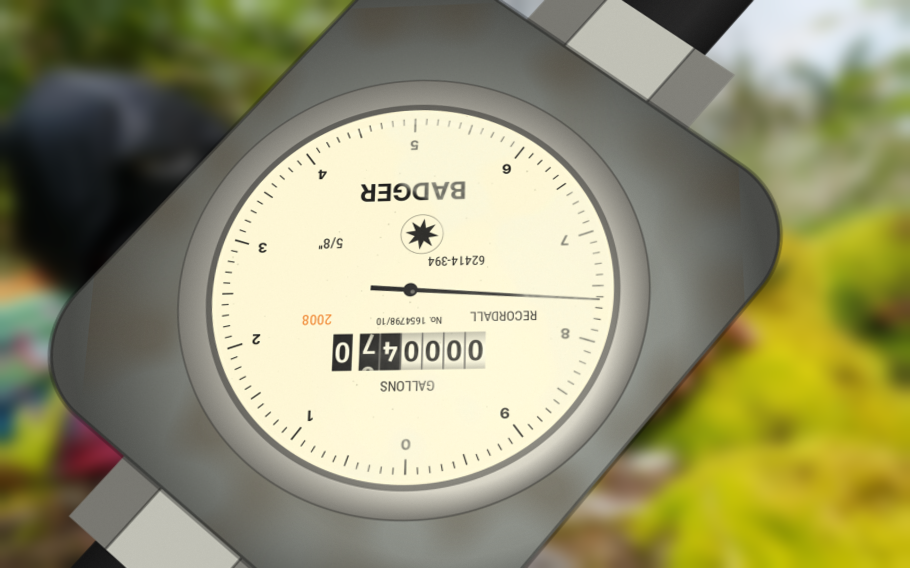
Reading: 467.6 gal
